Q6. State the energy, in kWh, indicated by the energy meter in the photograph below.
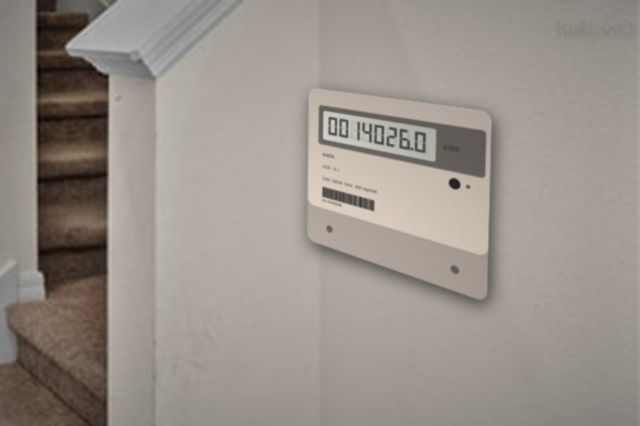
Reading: 14026.0 kWh
